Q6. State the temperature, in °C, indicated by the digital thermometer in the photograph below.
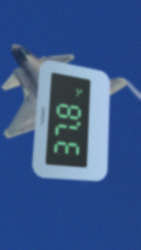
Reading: 37.8 °C
